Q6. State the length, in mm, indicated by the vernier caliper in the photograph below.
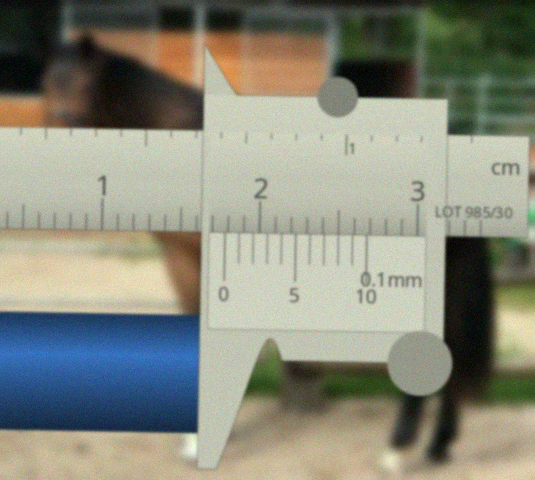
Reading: 17.8 mm
